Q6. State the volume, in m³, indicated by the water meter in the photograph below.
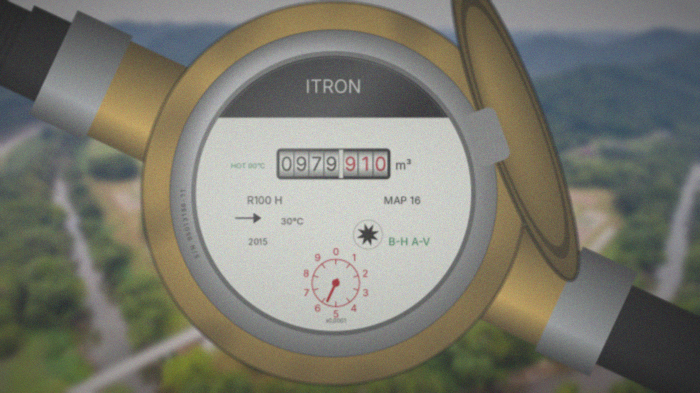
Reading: 979.9105 m³
